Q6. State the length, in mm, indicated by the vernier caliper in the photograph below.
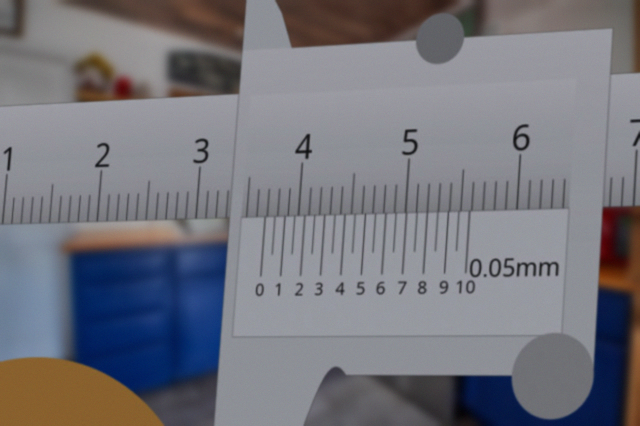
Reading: 36.8 mm
